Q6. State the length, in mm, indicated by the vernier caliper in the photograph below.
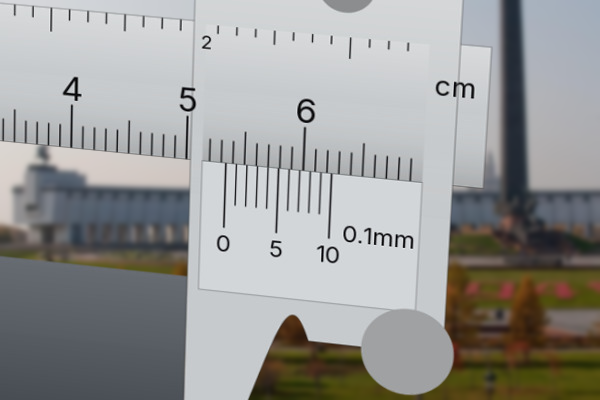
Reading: 53.4 mm
